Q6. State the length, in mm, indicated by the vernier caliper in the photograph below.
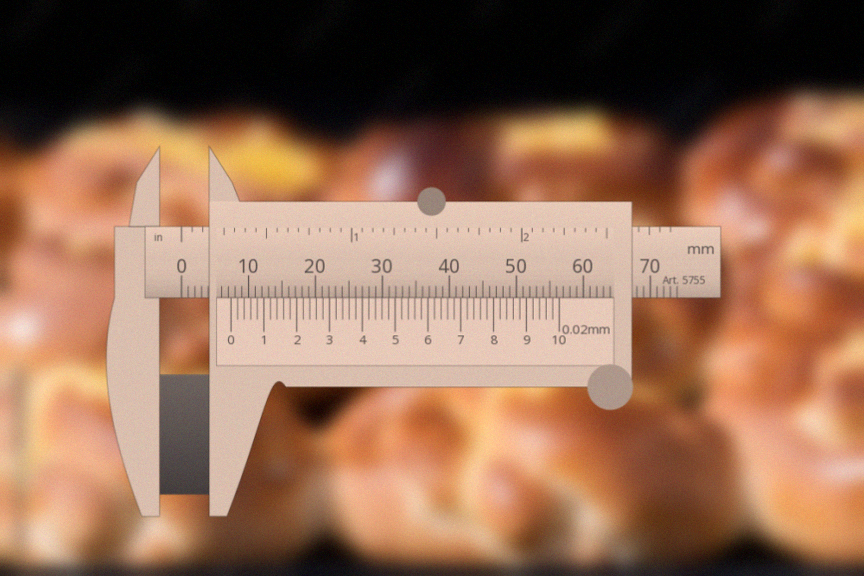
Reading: 7.4 mm
